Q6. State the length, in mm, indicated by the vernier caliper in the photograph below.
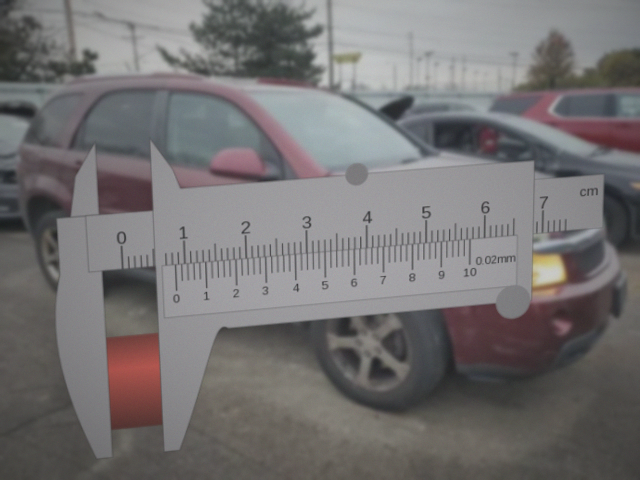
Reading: 8.5 mm
